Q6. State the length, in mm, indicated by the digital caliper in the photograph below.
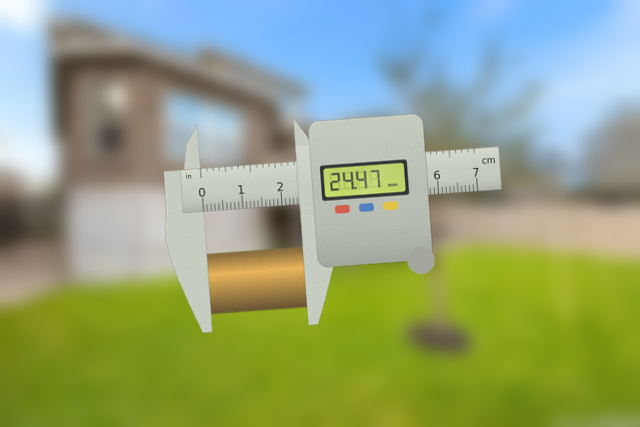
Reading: 24.47 mm
